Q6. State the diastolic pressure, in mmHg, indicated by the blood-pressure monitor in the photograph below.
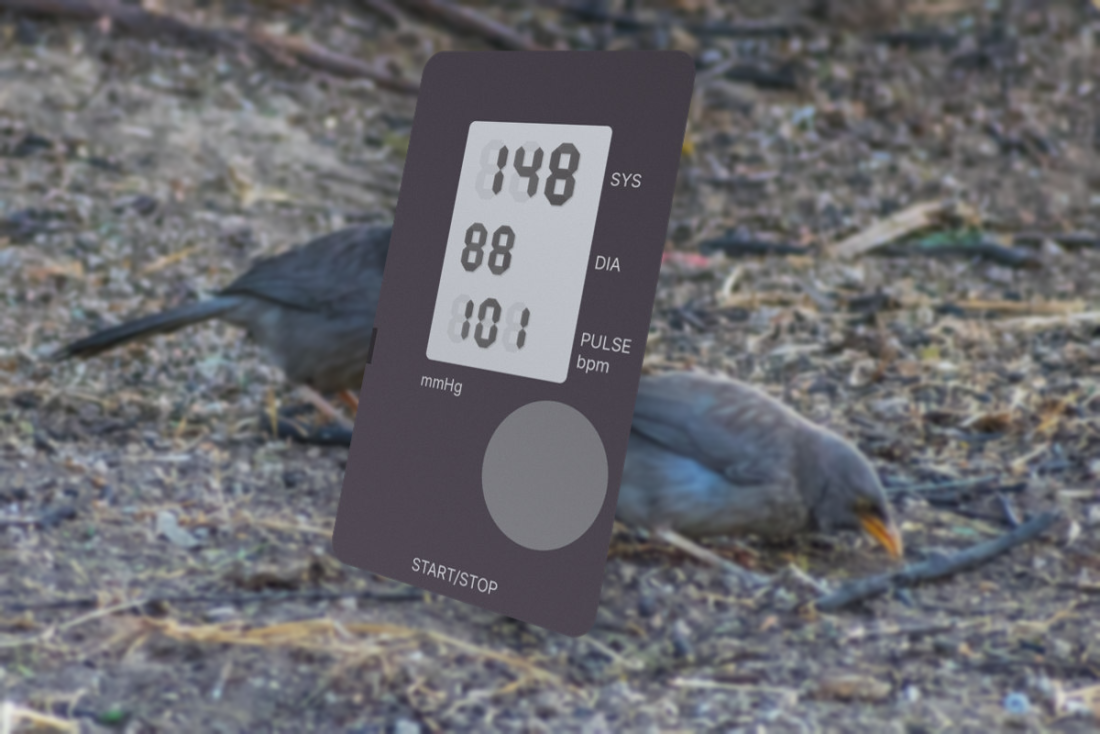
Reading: 88 mmHg
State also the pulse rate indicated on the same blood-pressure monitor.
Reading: 101 bpm
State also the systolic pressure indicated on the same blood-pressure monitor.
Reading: 148 mmHg
